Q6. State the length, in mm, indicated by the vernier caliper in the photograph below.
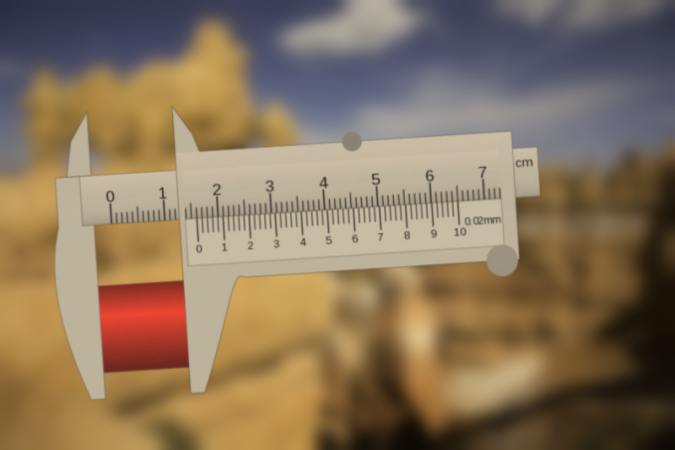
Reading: 16.0 mm
